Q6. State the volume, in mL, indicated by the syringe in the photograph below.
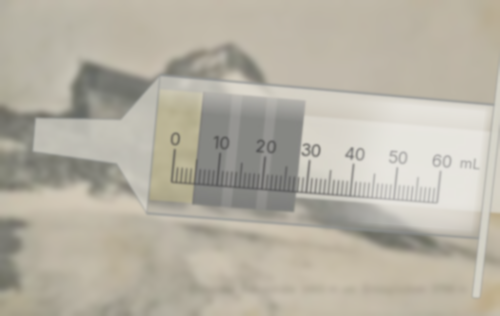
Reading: 5 mL
